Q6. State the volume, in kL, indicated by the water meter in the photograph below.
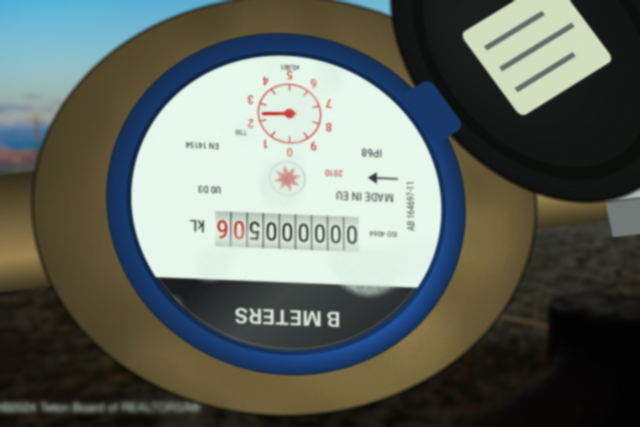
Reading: 5.062 kL
